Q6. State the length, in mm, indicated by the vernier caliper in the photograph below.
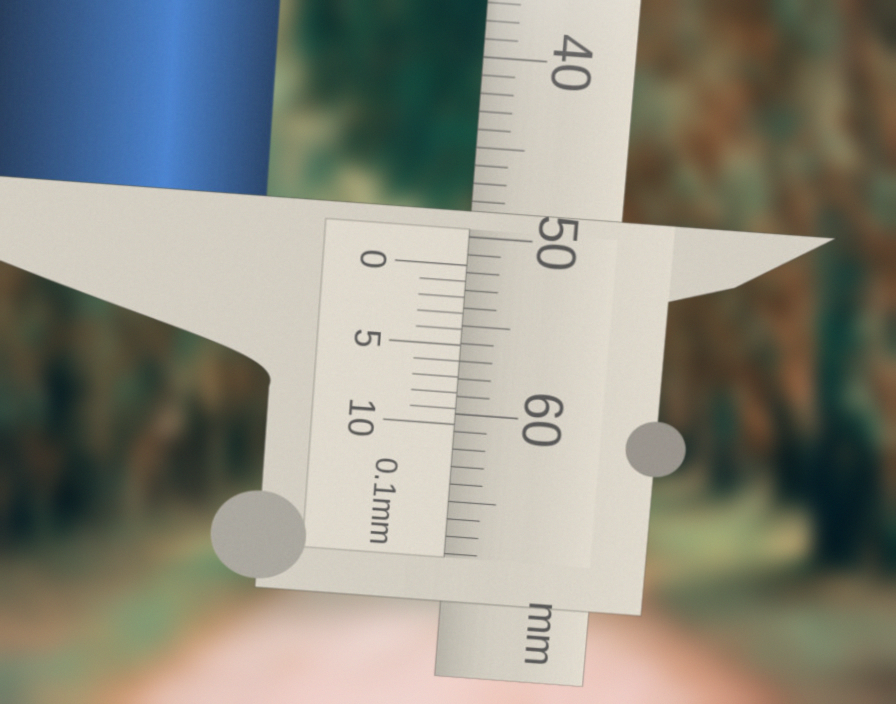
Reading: 51.6 mm
